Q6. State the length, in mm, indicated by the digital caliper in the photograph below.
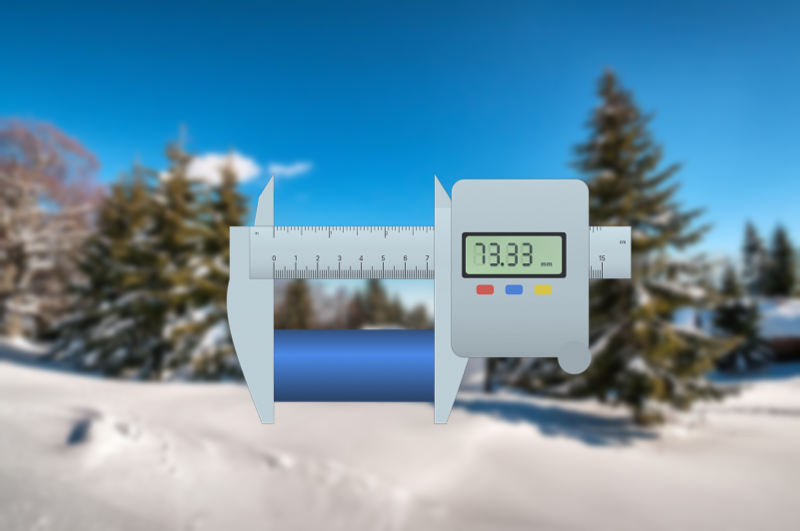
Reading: 73.33 mm
